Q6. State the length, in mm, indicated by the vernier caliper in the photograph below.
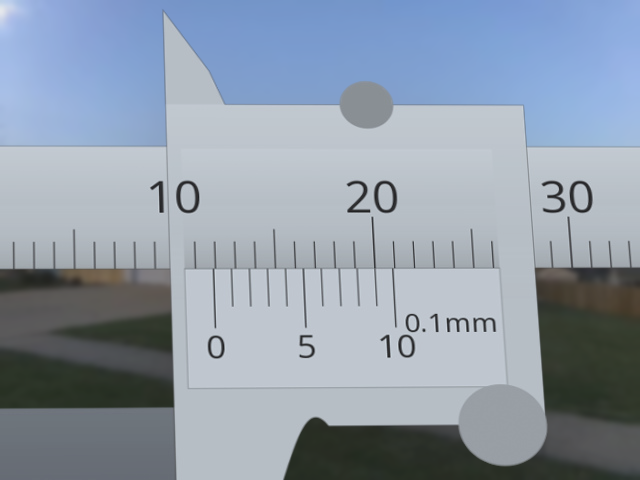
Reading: 11.9 mm
